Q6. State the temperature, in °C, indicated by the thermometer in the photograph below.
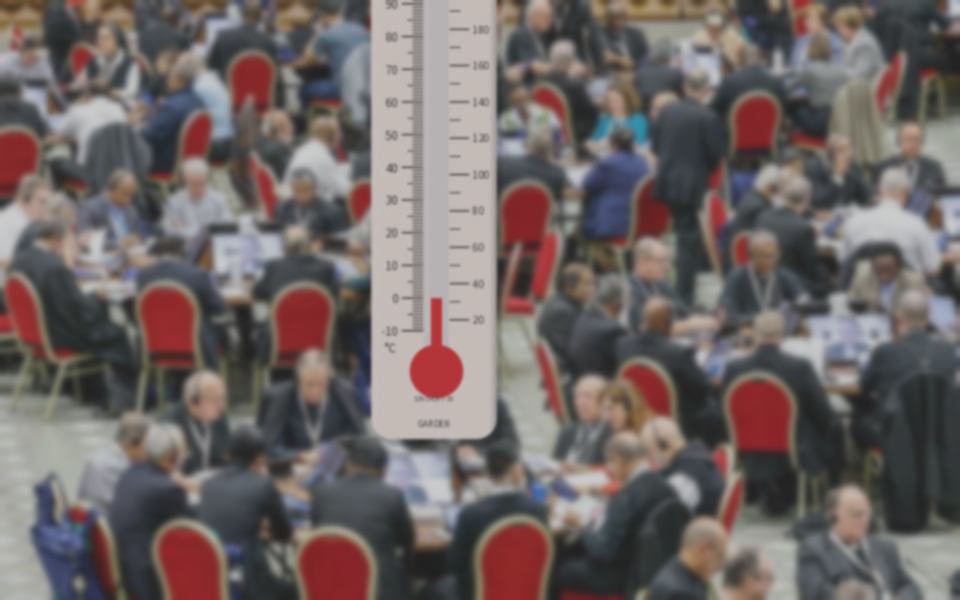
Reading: 0 °C
